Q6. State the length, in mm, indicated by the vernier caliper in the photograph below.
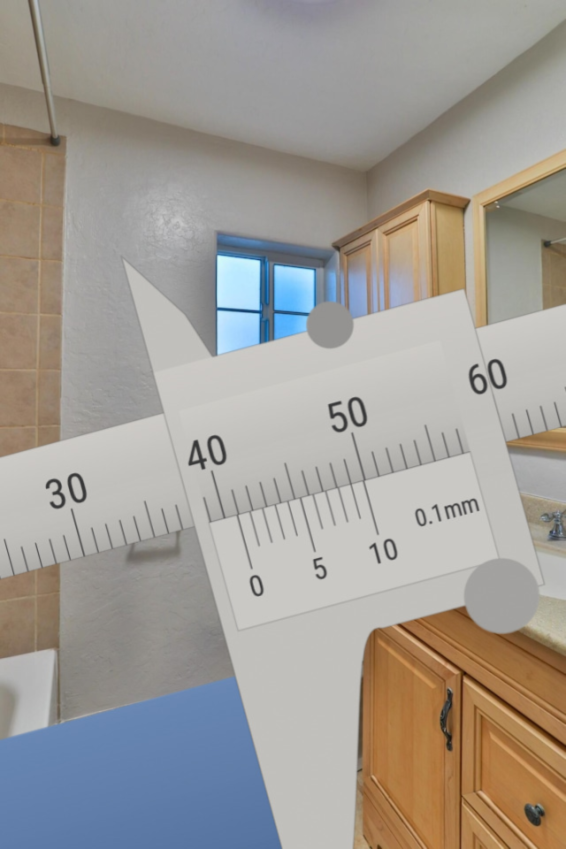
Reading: 40.9 mm
